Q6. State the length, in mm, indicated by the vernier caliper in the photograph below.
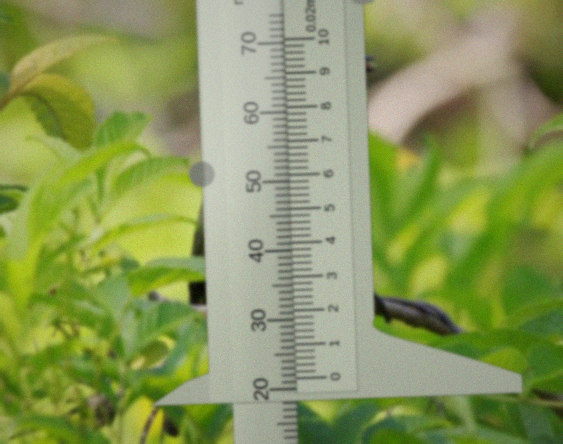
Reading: 21.5 mm
